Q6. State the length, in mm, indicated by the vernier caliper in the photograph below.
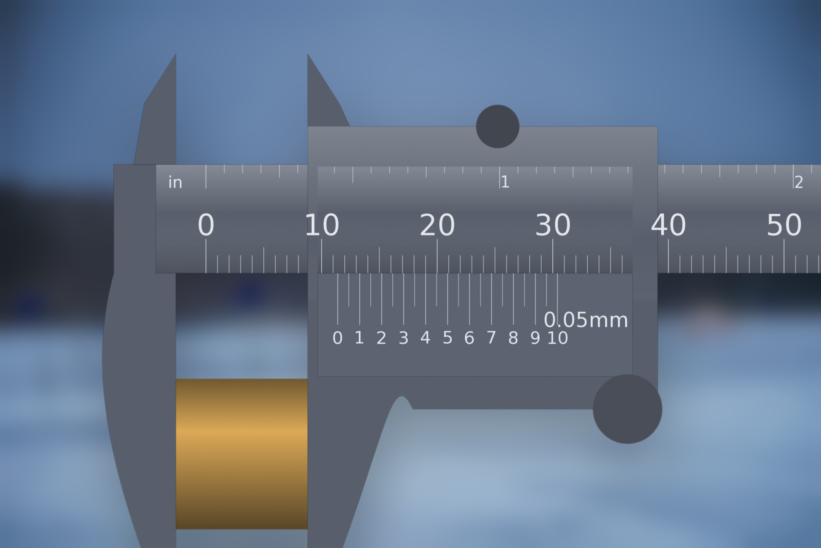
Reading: 11.4 mm
